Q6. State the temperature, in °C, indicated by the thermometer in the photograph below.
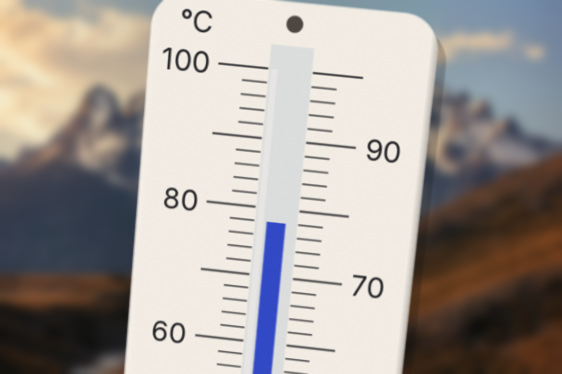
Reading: 78 °C
